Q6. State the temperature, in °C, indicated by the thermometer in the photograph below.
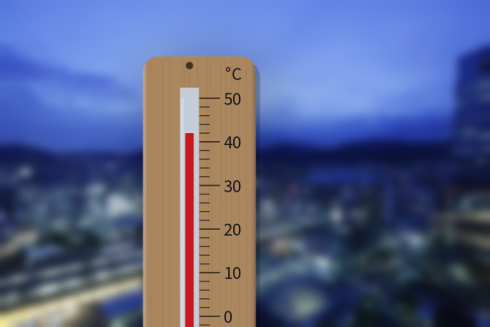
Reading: 42 °C
